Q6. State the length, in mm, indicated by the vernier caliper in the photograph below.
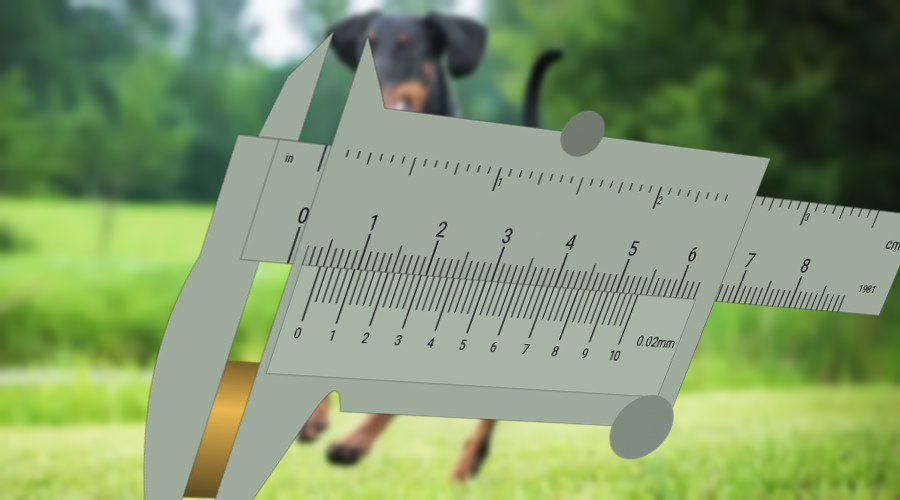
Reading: 4.6 mm
